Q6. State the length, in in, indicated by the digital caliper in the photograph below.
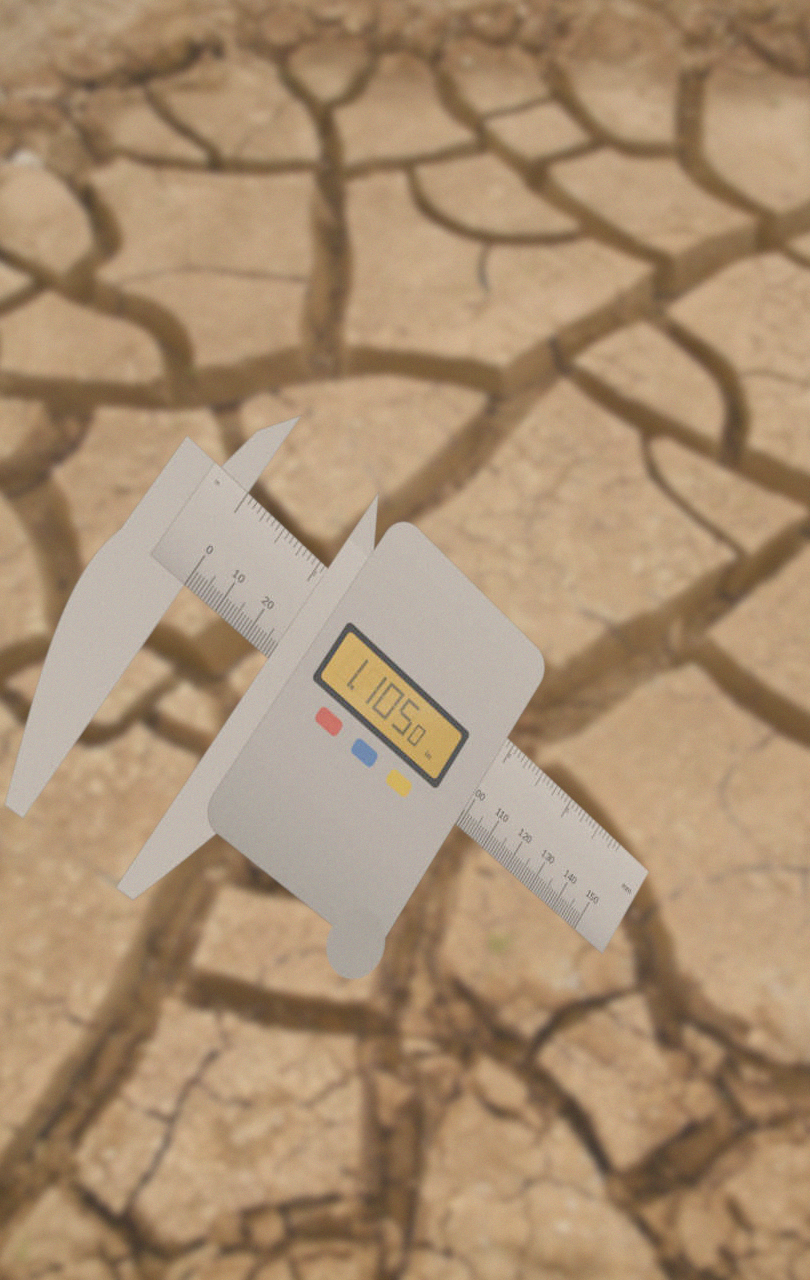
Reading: 1.1050 in
